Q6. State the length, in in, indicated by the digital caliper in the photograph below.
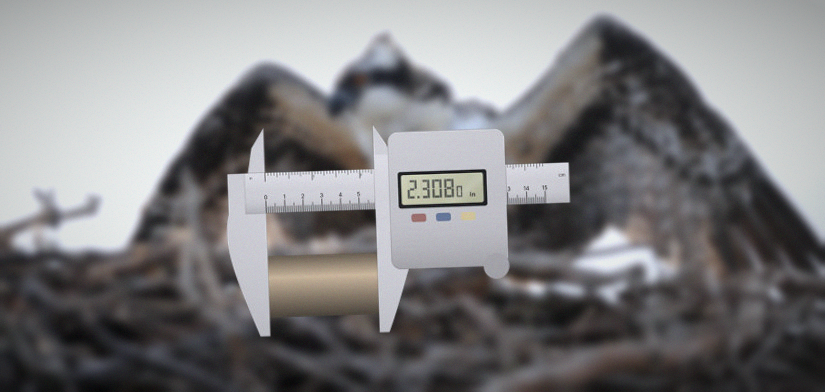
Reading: 2.3080 in
